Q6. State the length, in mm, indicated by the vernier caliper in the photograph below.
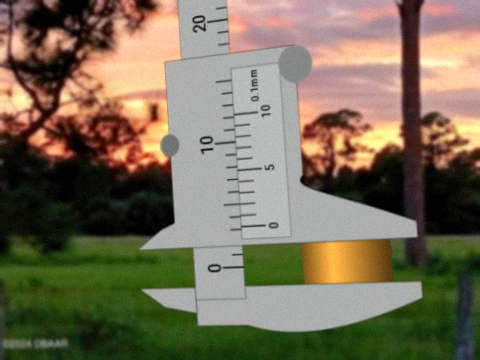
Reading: 3.2 mm
